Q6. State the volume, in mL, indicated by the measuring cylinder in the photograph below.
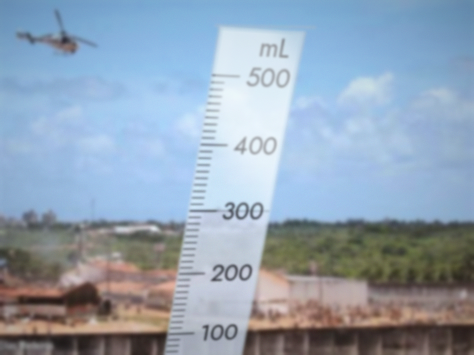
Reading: 300 mL
